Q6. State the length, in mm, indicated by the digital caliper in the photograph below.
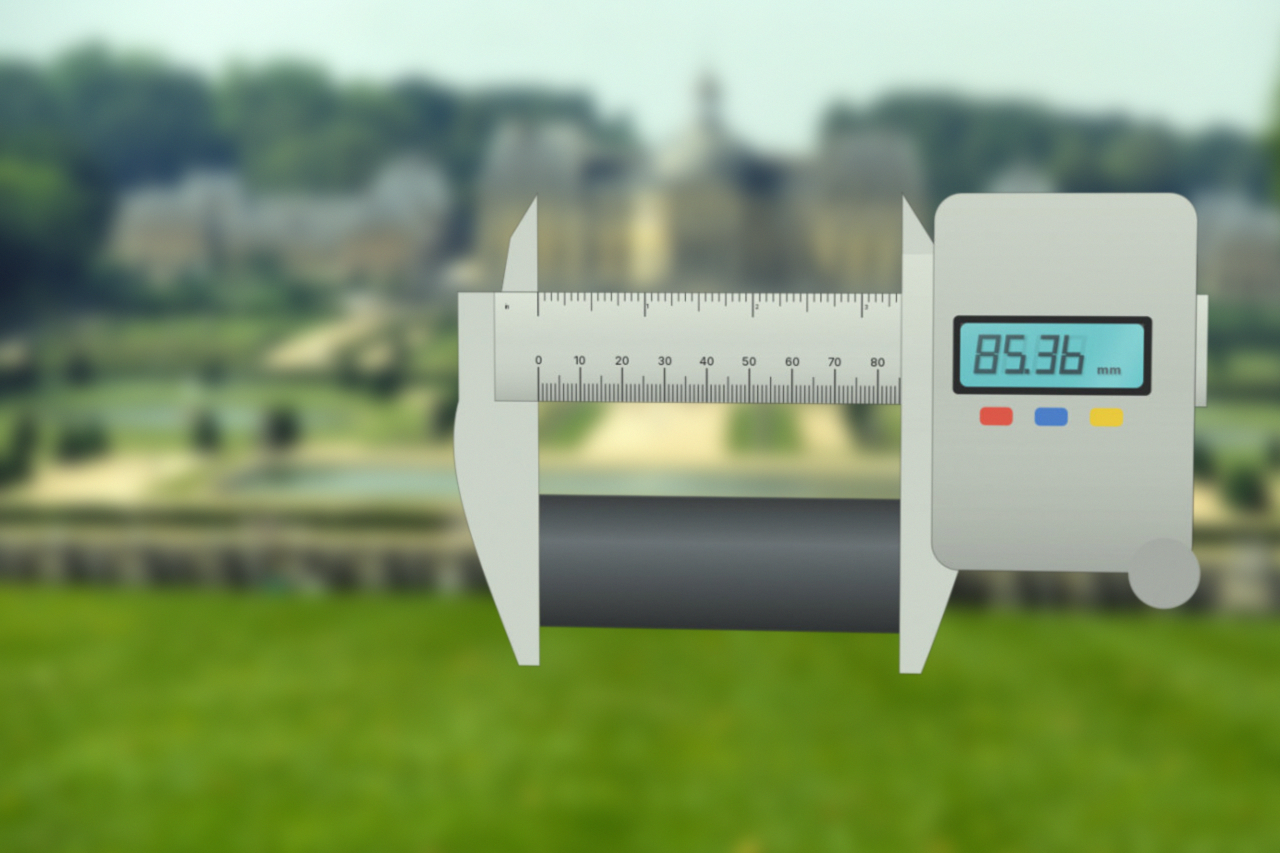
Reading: 85.36 mm
